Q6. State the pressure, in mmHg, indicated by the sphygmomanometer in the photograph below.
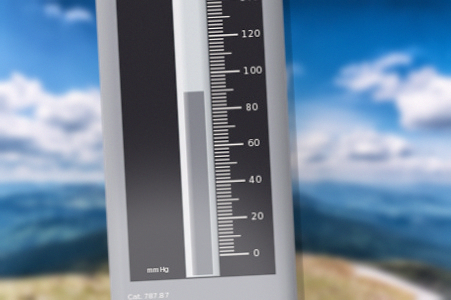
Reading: 90 mmHg
